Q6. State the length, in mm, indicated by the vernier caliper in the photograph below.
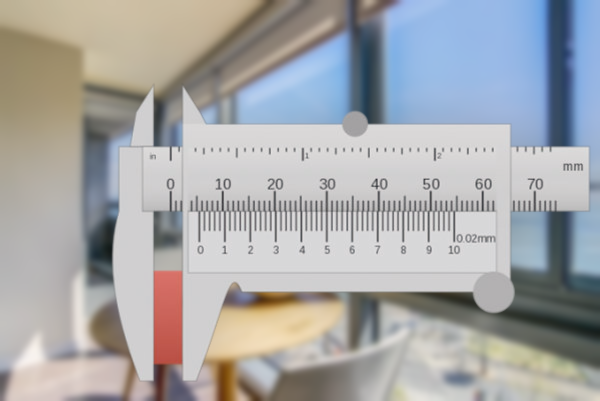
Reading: 5.5 mm
